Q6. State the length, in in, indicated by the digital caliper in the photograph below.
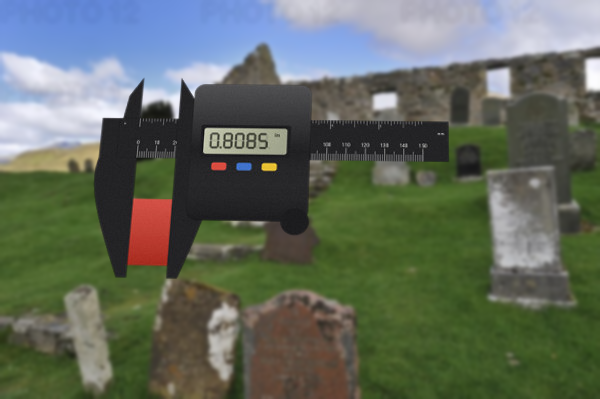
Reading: 0.8085 in
